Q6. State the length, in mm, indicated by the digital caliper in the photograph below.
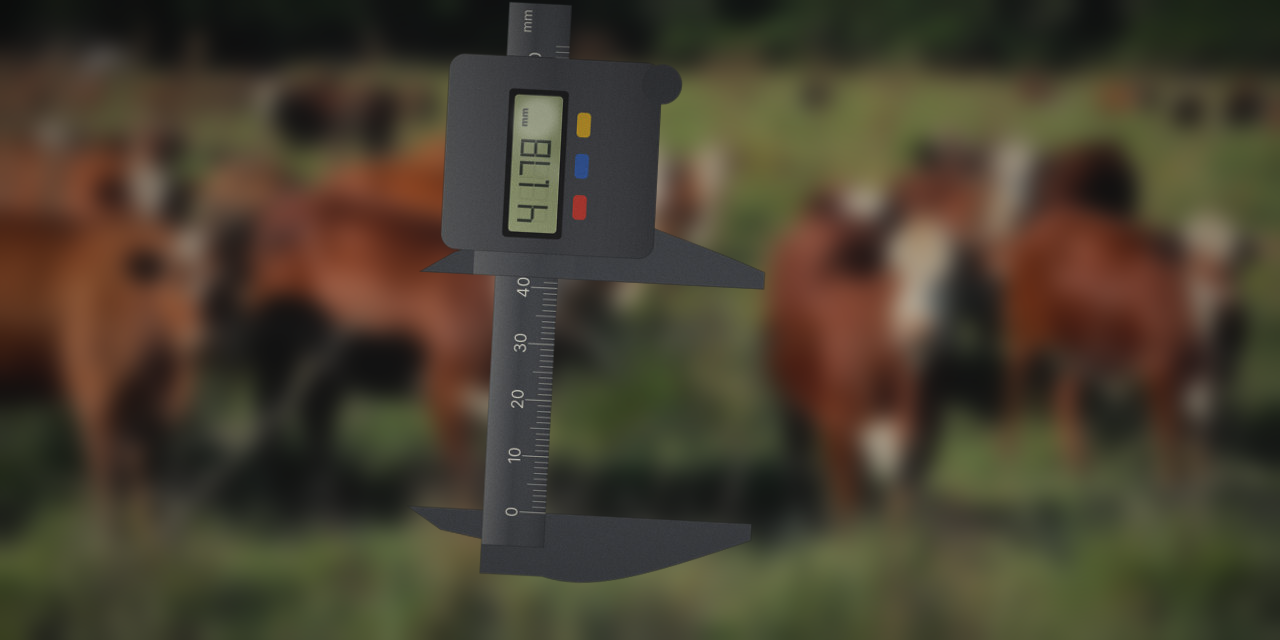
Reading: 41.78 mm
